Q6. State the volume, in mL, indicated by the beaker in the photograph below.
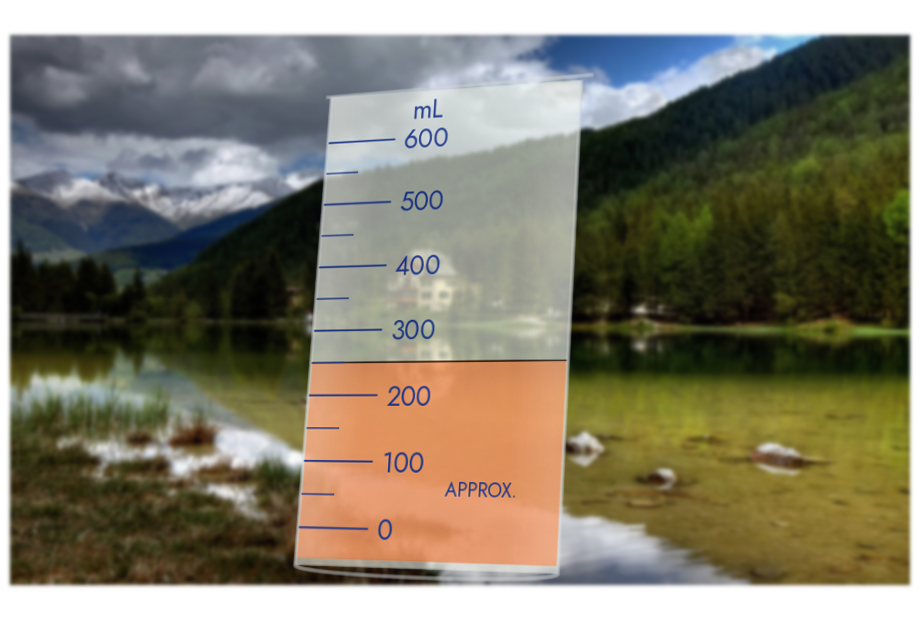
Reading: 250 mL
